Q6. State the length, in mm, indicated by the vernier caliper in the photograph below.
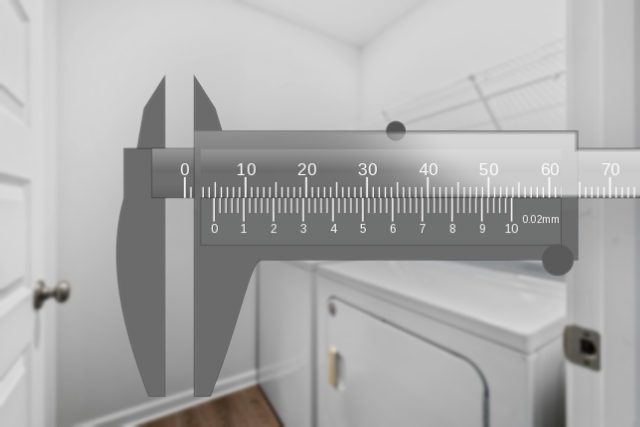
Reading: 4.8 mm
